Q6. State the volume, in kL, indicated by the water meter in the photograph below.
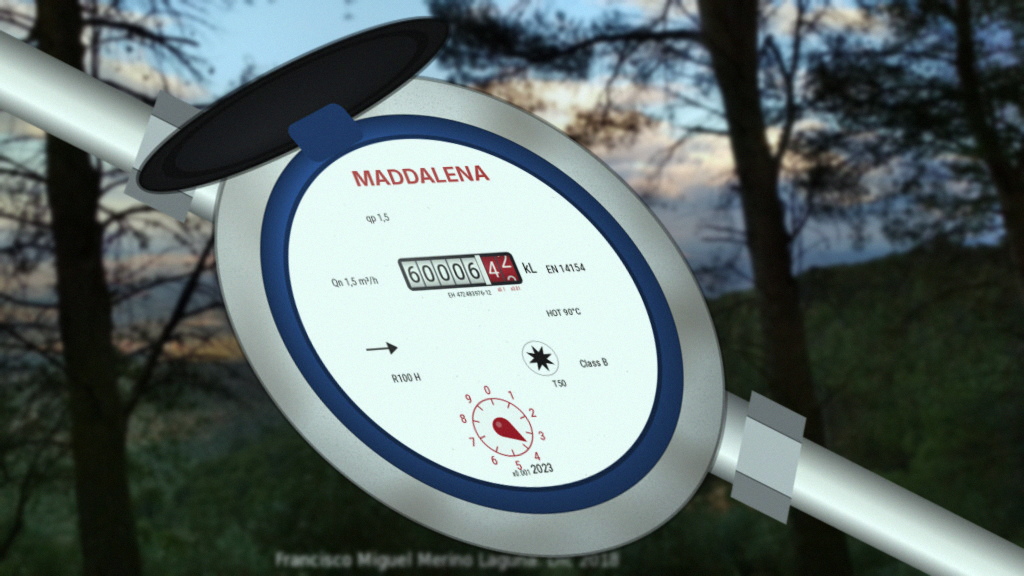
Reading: 60006.423 kL
